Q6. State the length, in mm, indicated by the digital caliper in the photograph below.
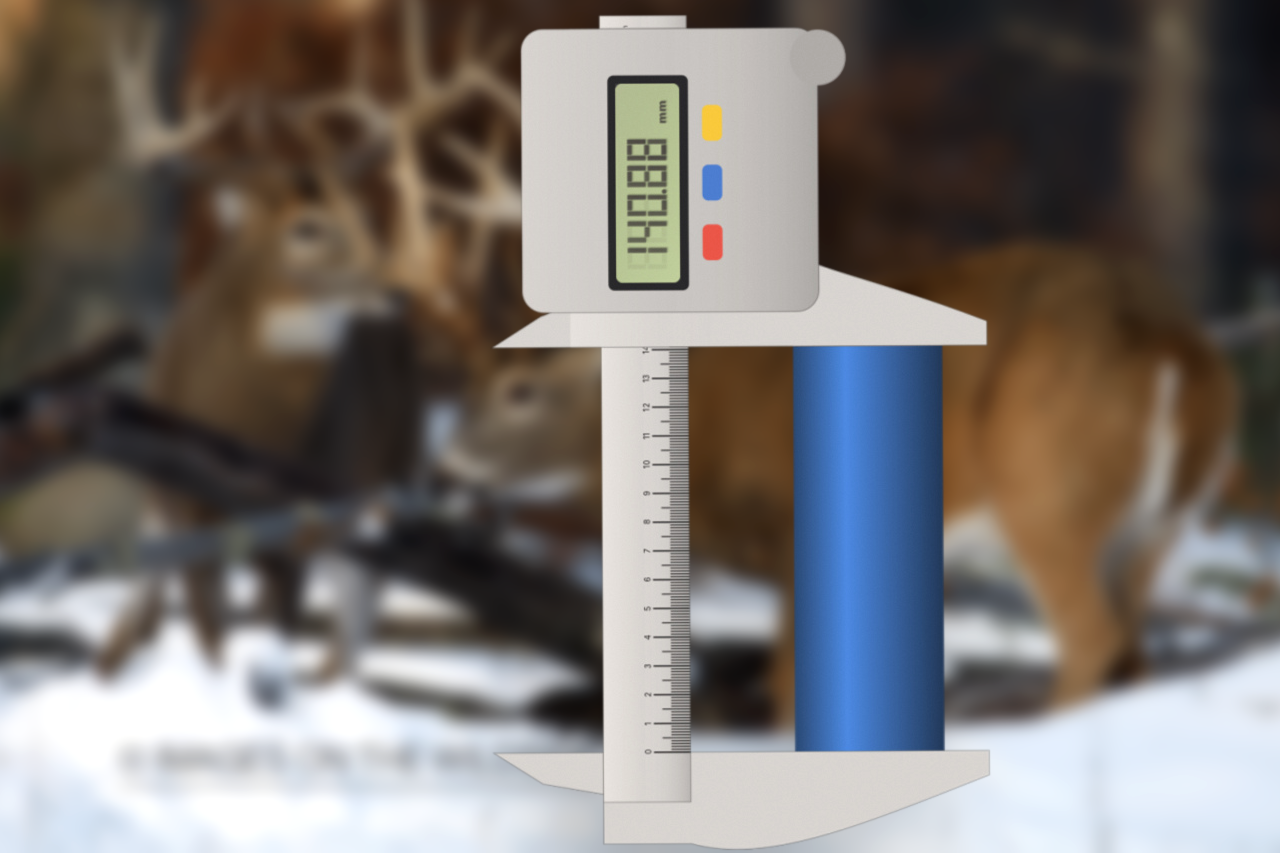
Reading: 140.88 mm
